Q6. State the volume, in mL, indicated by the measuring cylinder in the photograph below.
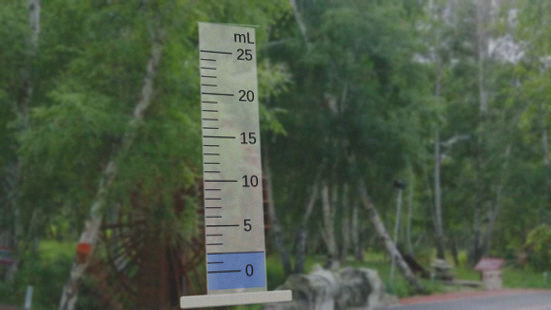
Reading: 2 mL
